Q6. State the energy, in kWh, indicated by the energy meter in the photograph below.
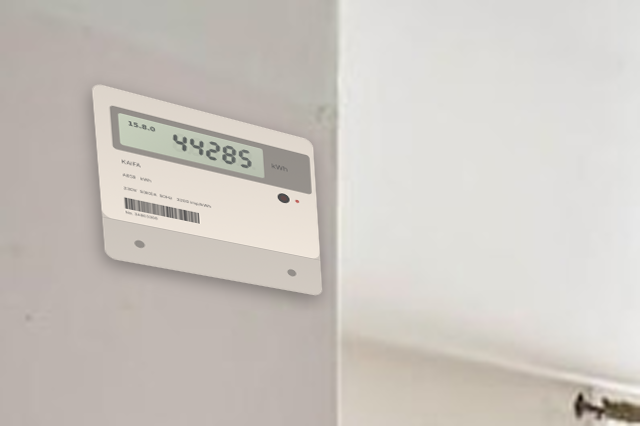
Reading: 44285 kWh
